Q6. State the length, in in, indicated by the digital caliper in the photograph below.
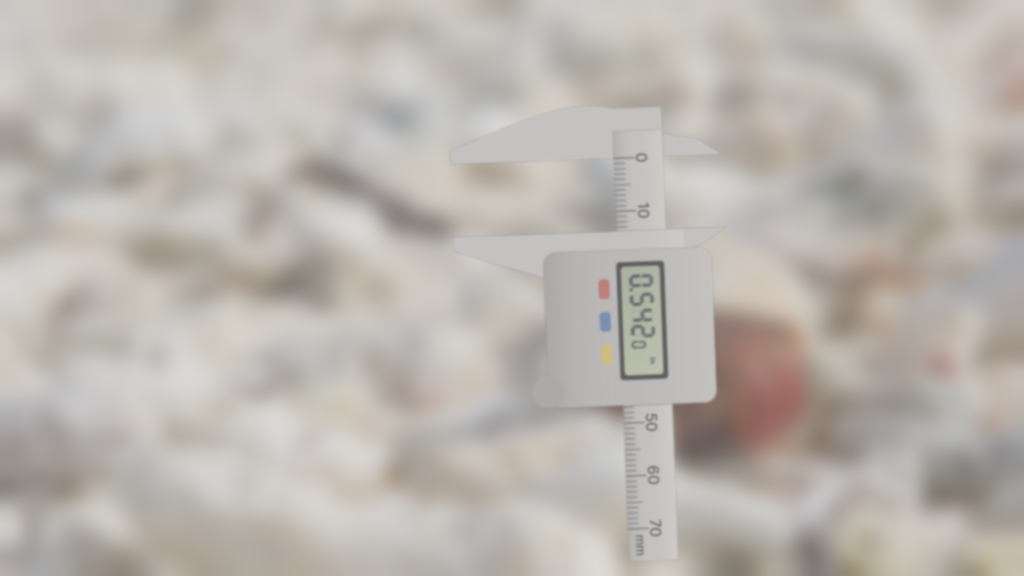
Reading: 0.5420 in
